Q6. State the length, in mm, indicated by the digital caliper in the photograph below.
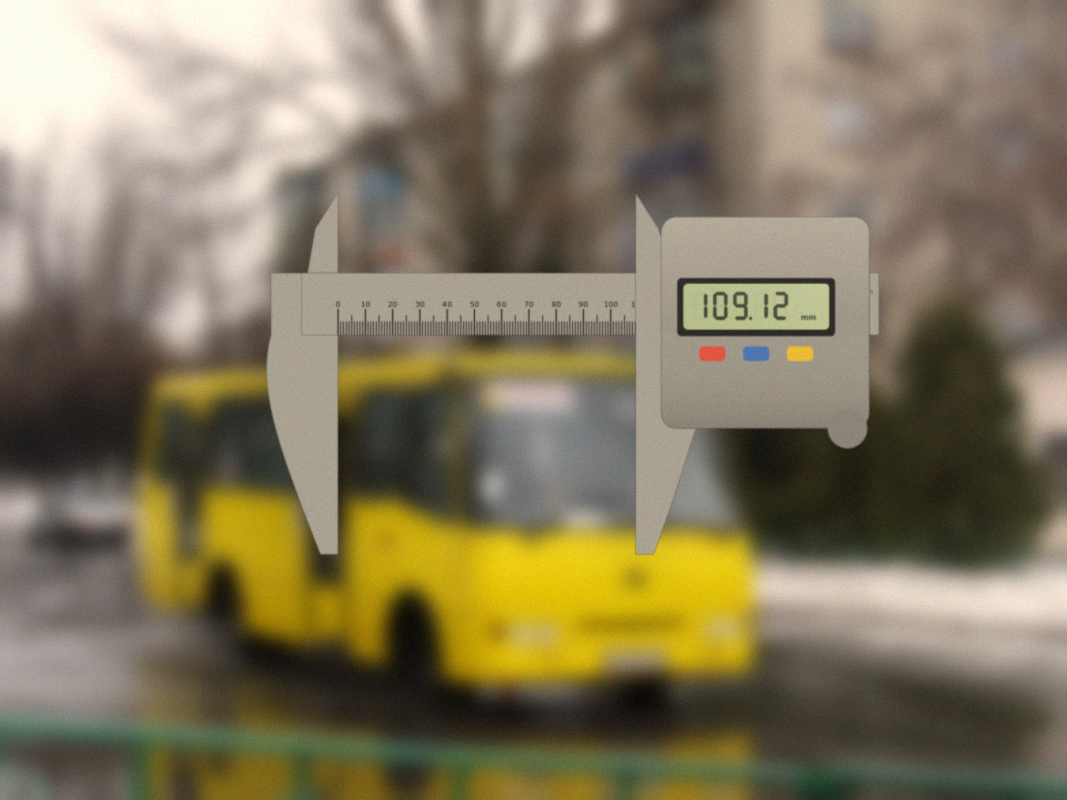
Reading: 109.12 mm
